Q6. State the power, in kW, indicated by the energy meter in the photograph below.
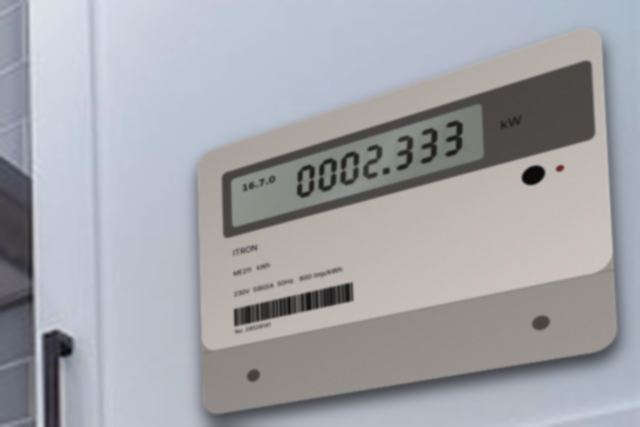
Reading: 2.333 kW
